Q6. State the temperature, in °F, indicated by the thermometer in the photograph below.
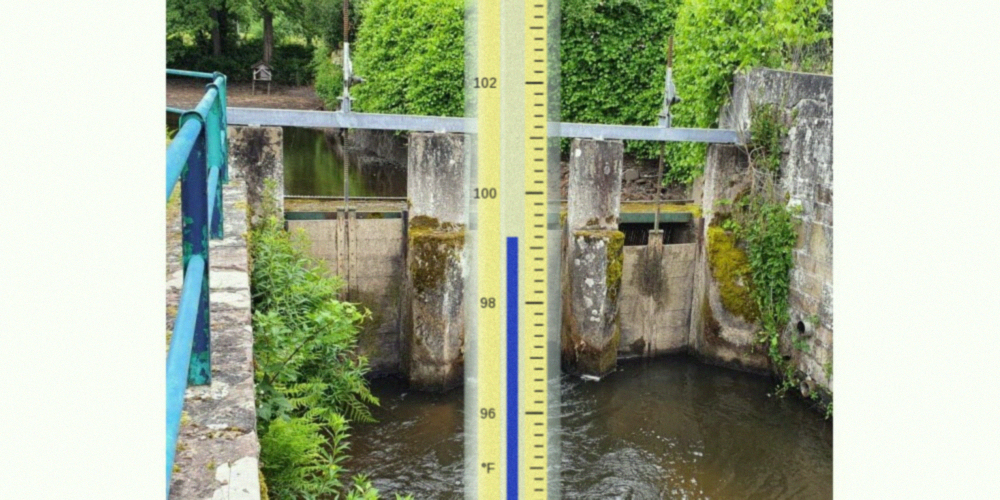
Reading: 99.2 °F
